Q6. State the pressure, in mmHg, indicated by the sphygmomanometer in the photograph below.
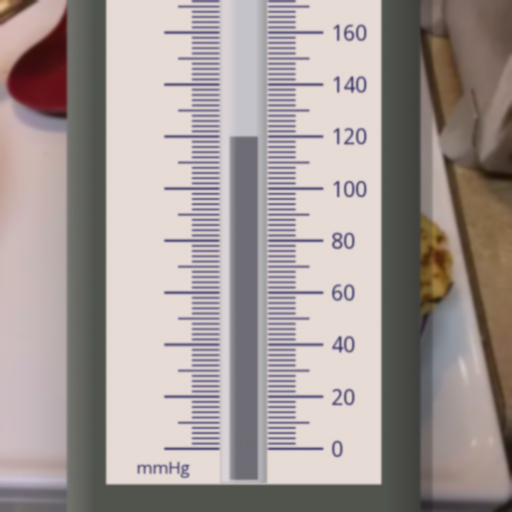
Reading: 120 mmHg
